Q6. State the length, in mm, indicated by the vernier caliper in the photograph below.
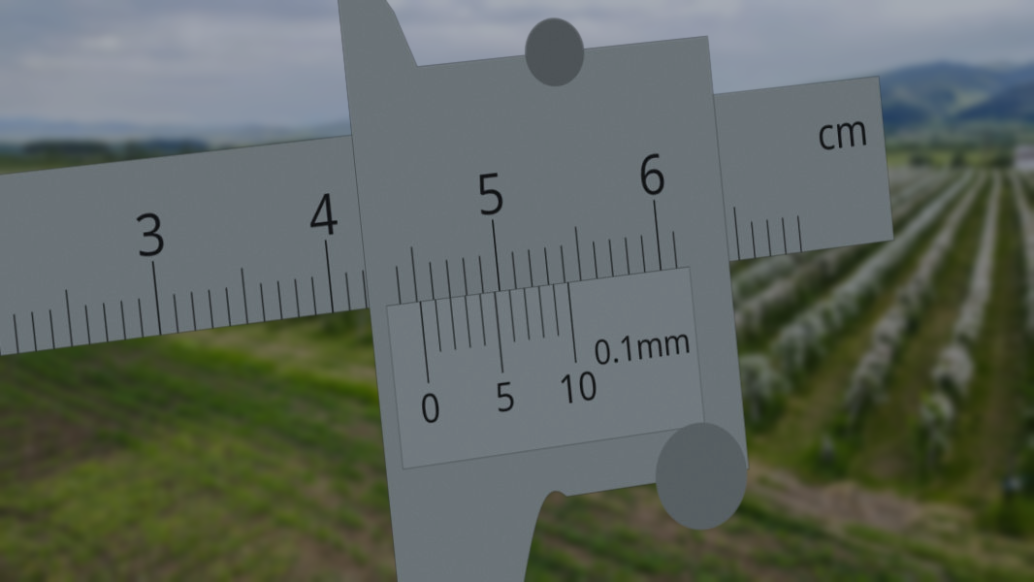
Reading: 45.2 mm
